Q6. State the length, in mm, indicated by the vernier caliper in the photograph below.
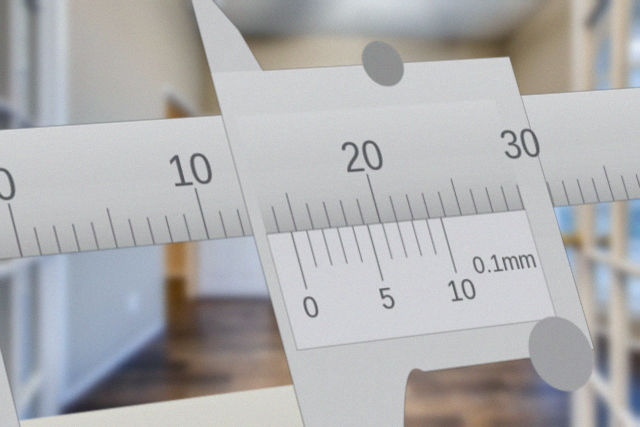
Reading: 14.7 mm
